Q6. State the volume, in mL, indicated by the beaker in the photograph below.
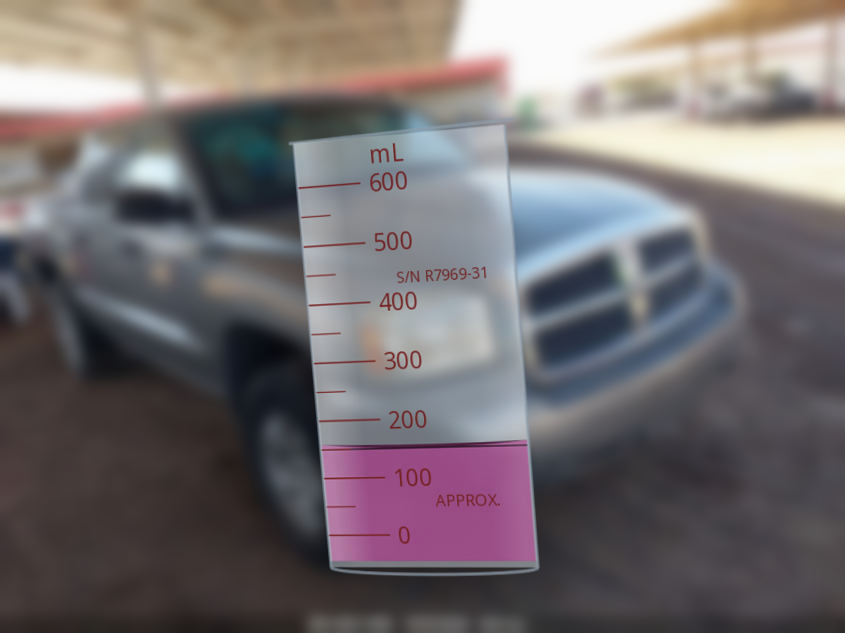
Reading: 150 mL
